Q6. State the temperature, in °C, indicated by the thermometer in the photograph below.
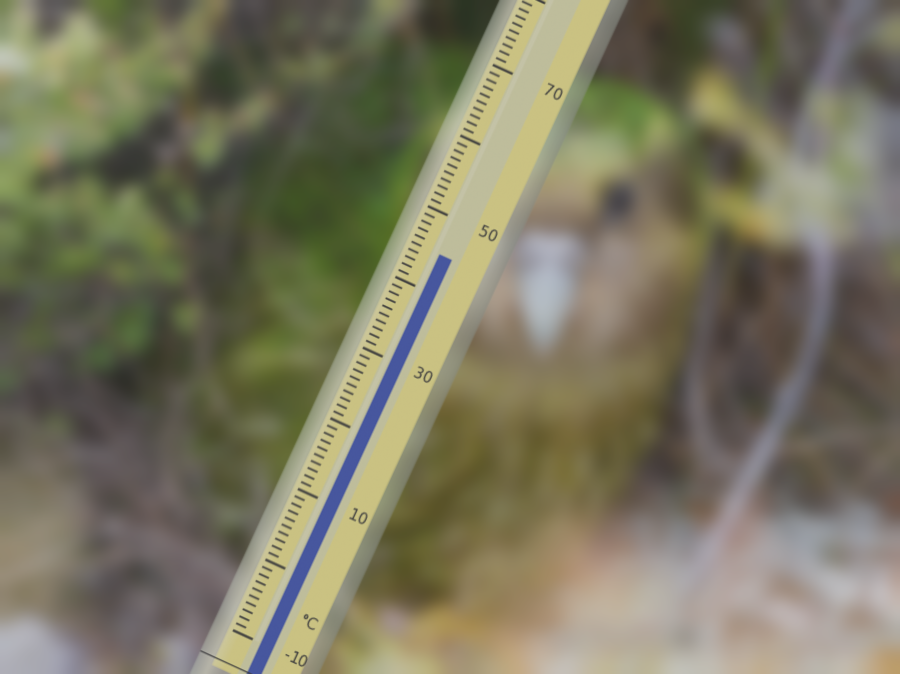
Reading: 45 °C
